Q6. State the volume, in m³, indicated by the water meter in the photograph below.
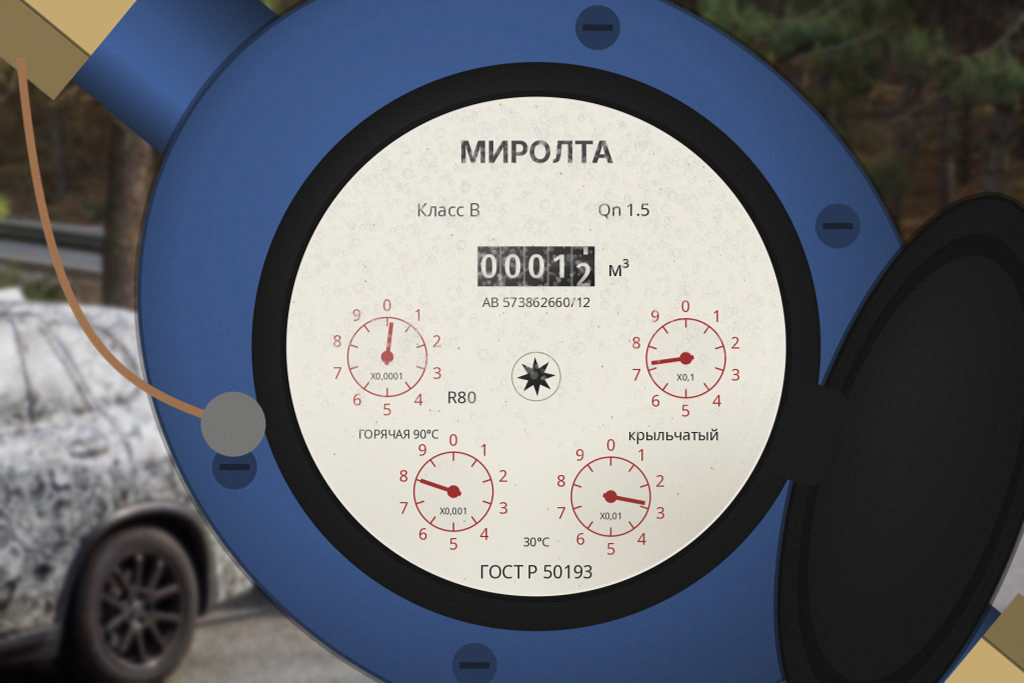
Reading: 11.7280 m³
